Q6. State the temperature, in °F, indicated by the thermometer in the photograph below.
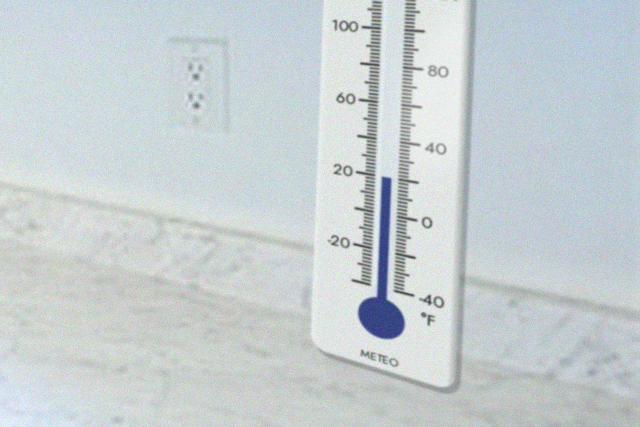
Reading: 20 °F
